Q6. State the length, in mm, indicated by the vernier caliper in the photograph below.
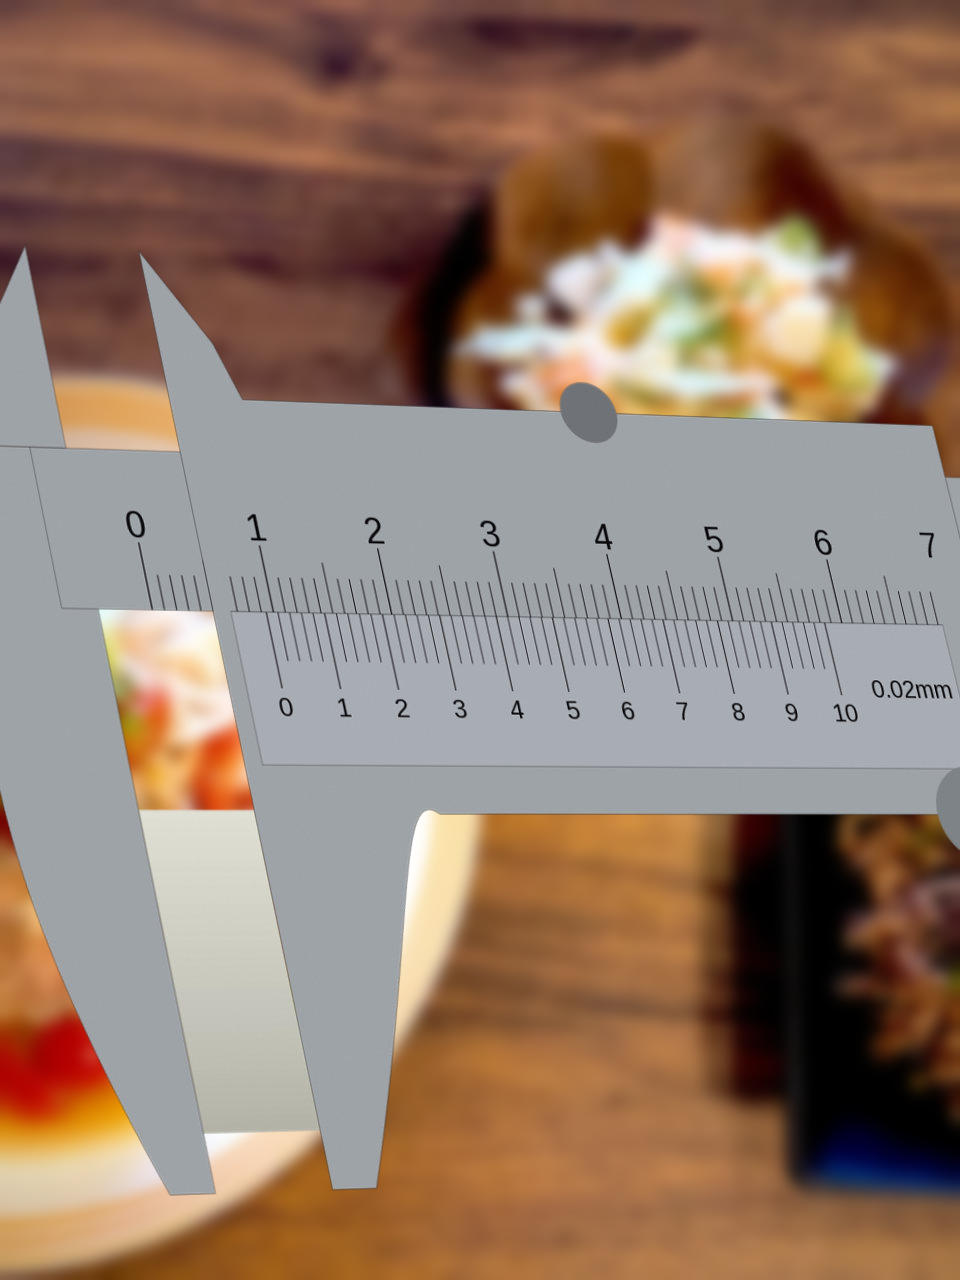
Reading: 9.4 mm
